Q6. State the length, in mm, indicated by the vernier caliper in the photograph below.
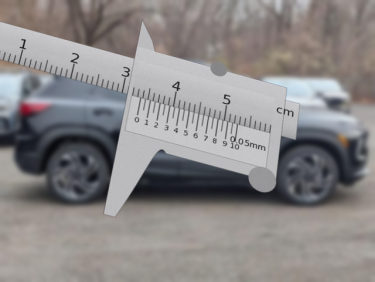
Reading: 33.6 mm
